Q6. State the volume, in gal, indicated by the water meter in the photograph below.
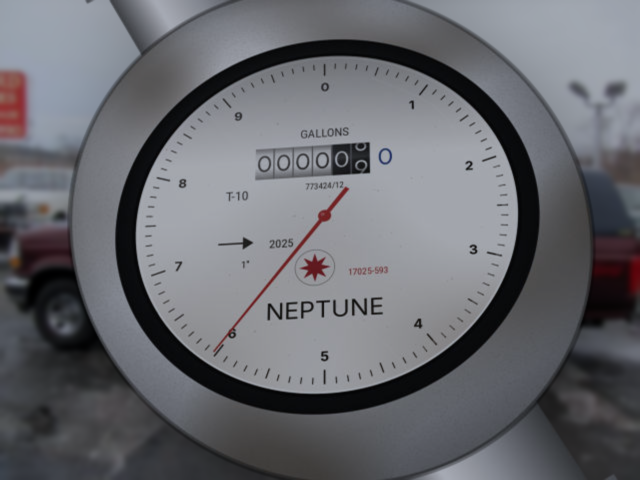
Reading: 86.0 gal
